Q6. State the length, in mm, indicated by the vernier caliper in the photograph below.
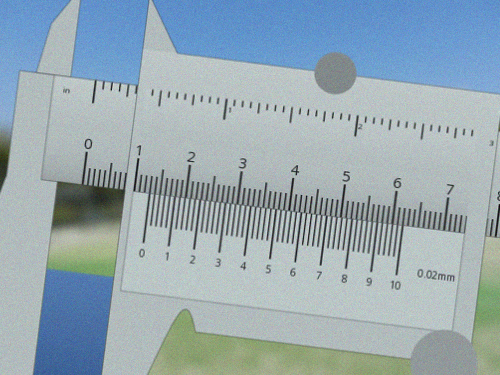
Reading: 13.0 mm
